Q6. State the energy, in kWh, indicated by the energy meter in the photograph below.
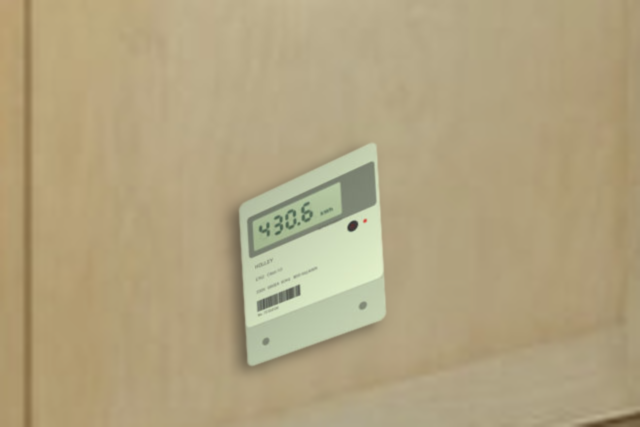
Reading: 430.6 kWh
